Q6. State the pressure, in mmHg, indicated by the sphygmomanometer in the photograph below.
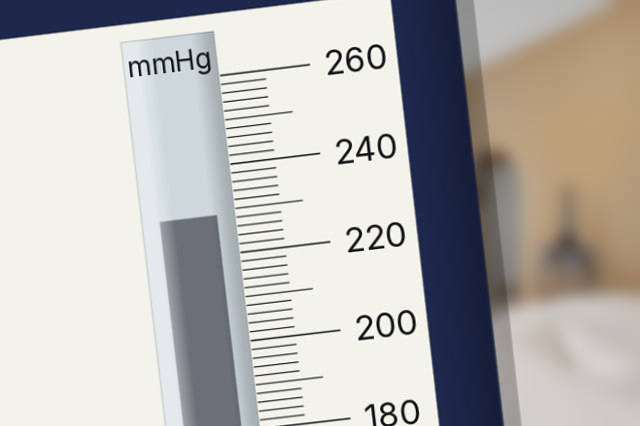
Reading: 229 mmHg
